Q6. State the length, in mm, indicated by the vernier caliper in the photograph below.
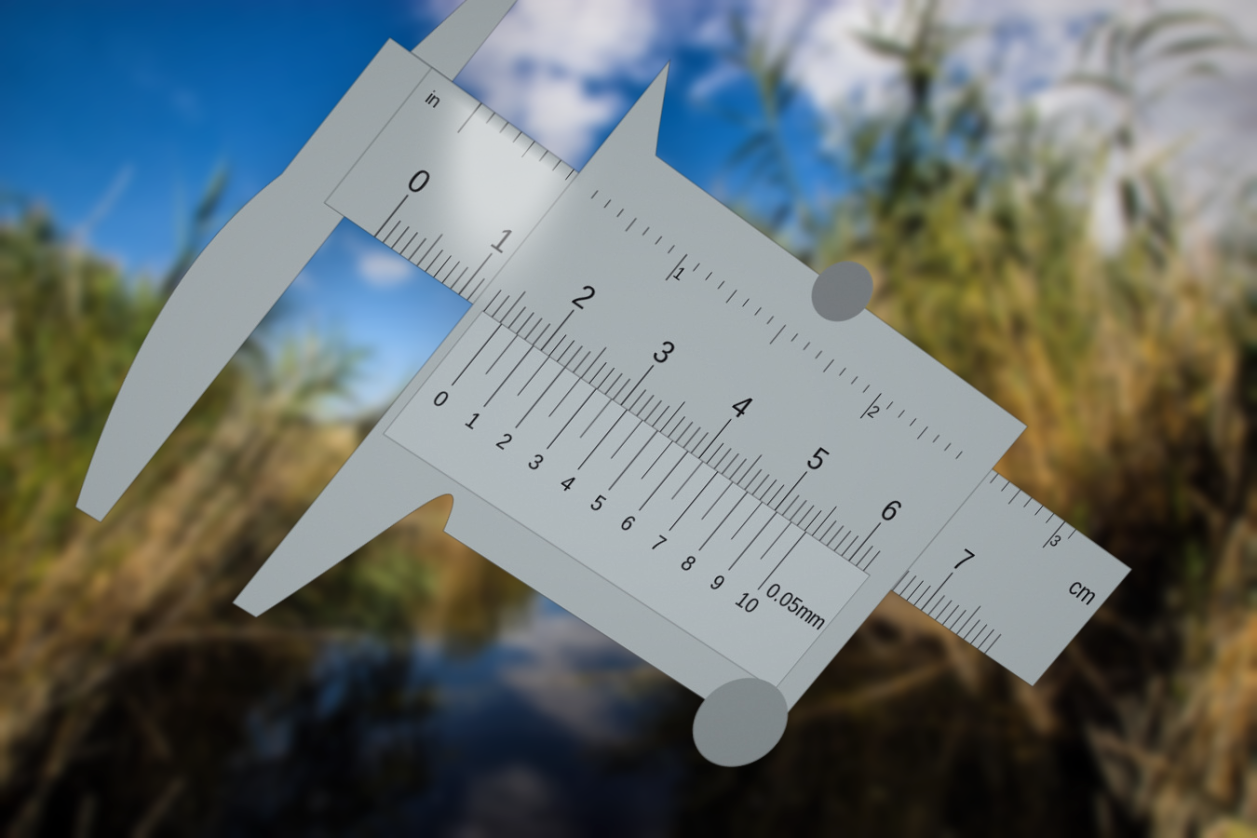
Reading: 15.2 mm
